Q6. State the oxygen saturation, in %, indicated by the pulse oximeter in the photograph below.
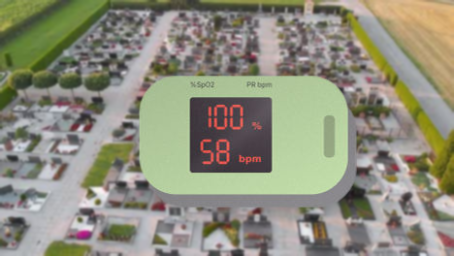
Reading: 100 %
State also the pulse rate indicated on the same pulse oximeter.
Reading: 58 bpm
